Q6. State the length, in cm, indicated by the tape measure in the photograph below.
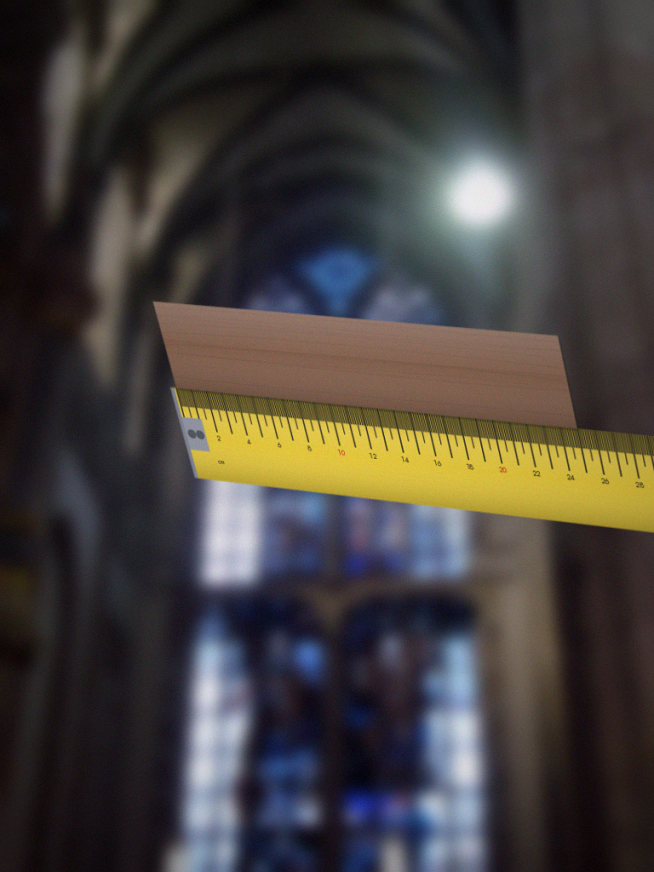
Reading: 25 cm
